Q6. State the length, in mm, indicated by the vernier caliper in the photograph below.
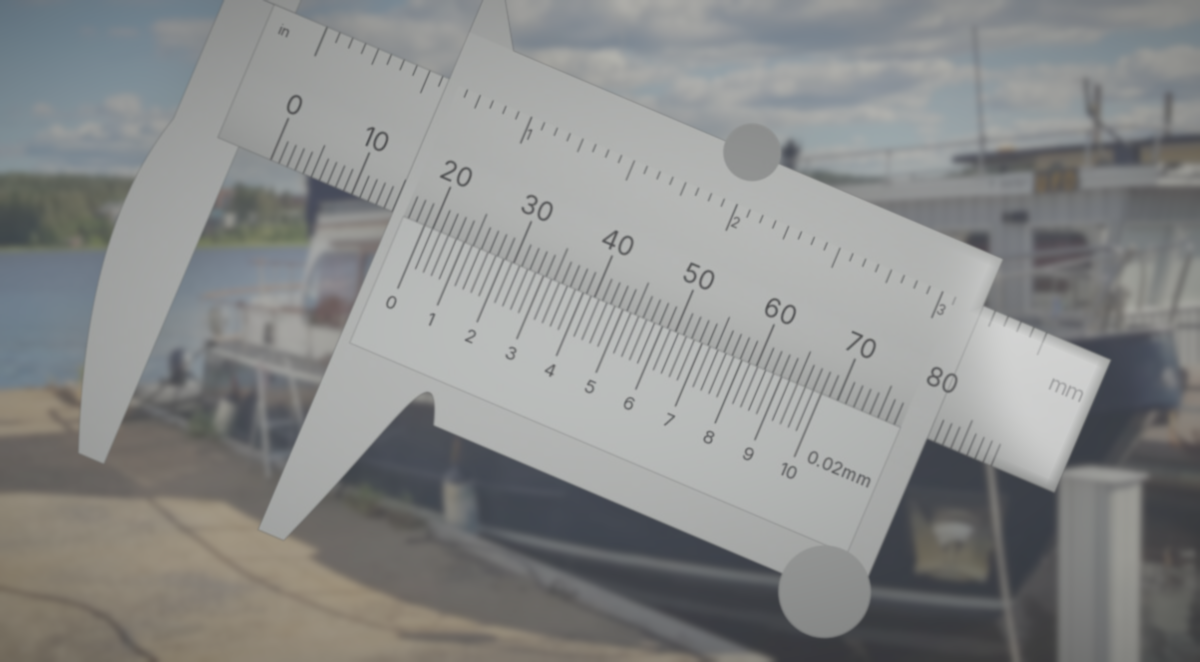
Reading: 19.0 mm
